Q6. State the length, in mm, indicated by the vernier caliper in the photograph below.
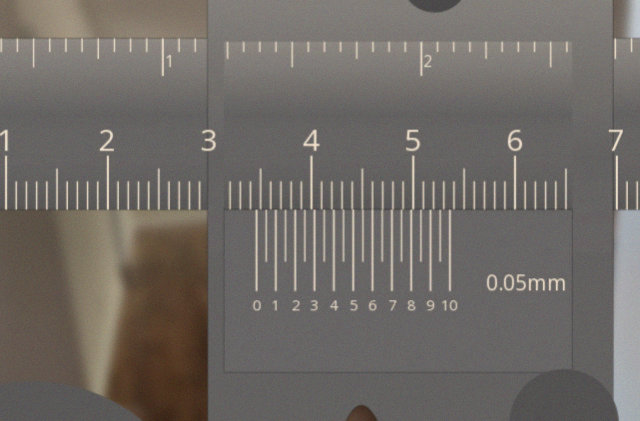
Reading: 34.6 mm
